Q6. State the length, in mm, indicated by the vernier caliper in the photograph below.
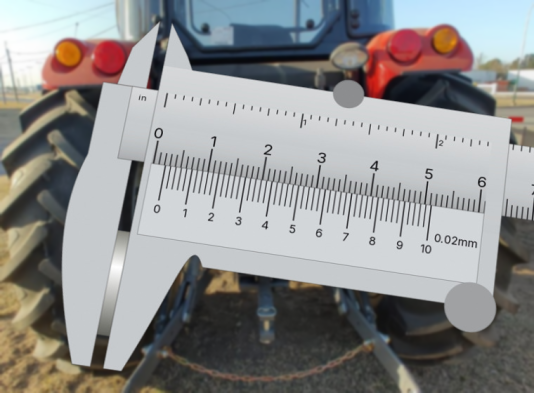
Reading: 2.2 mm
